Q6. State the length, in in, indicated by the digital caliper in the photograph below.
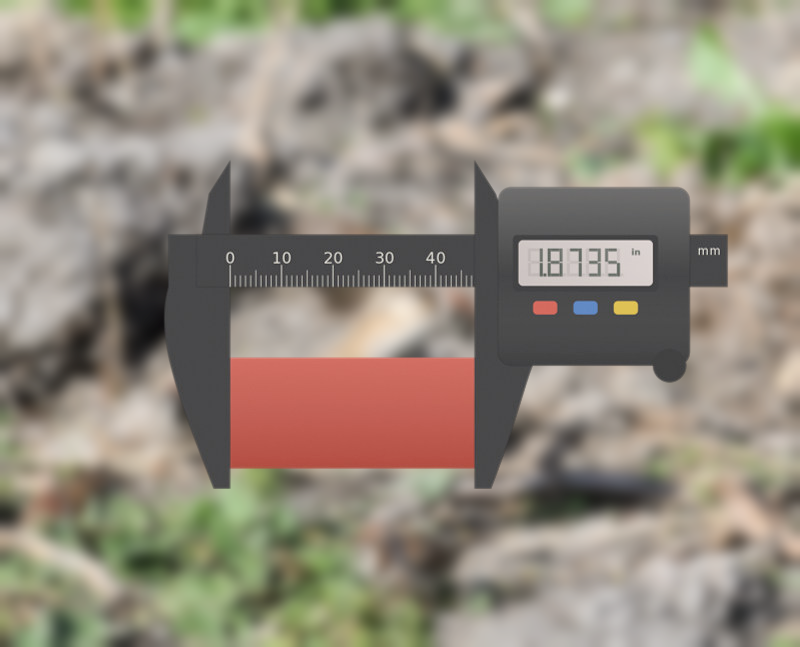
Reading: 1.8735 in
